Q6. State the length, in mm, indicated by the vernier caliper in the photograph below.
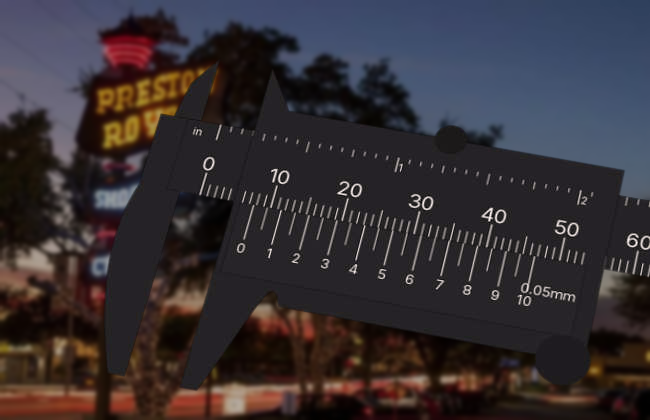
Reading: 7.6 mm
